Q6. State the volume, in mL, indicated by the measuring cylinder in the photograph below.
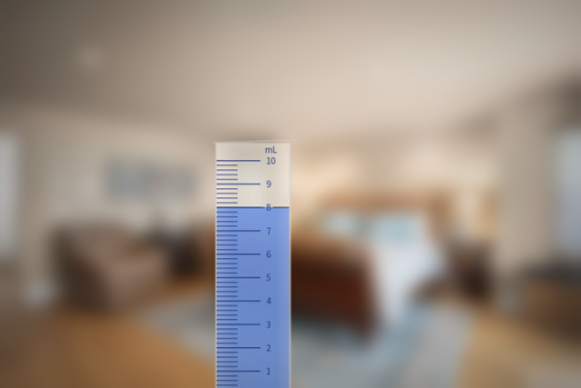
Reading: 8 mL
